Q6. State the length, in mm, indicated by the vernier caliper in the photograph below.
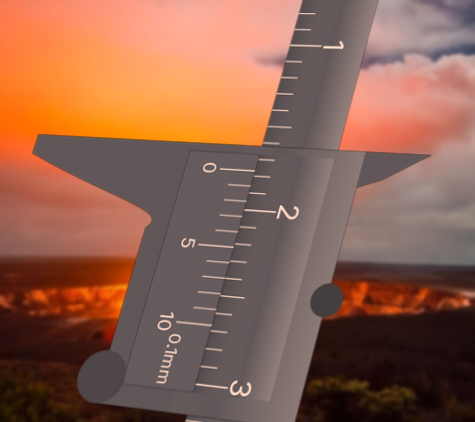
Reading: 17.7 mm
